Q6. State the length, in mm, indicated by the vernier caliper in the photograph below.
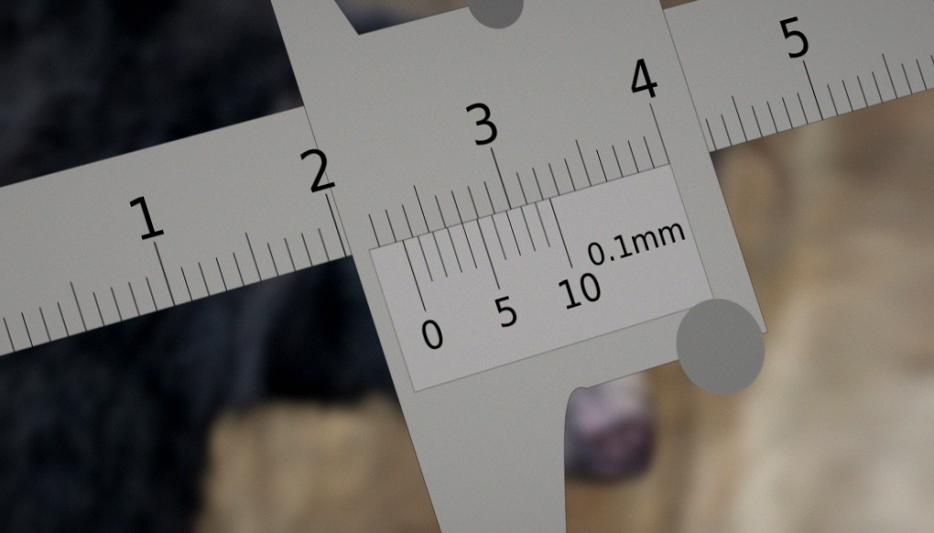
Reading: 23.4 mm
